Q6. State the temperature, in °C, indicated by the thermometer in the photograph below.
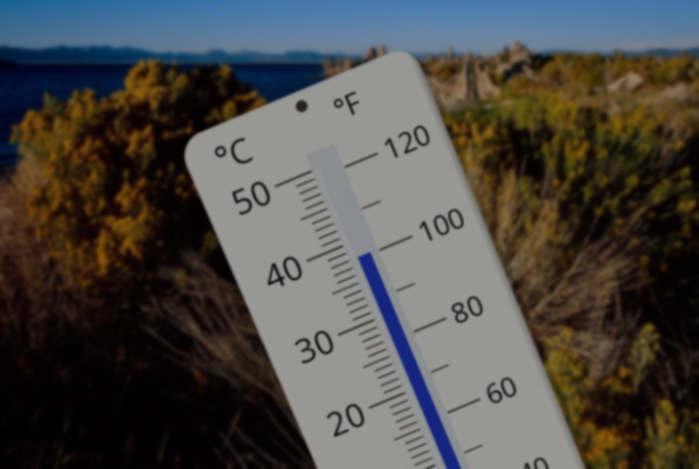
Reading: 38 °C
